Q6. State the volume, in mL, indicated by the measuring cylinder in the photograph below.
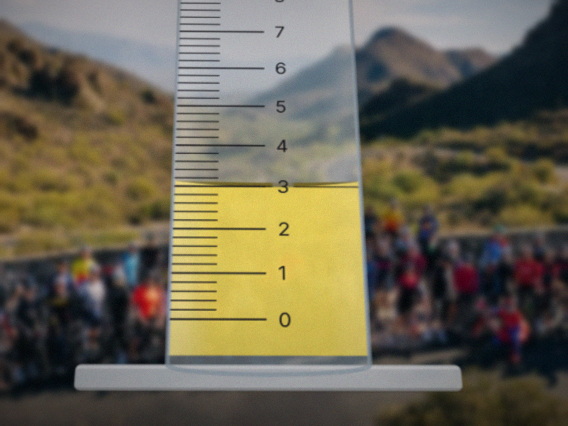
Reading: 3 mL
